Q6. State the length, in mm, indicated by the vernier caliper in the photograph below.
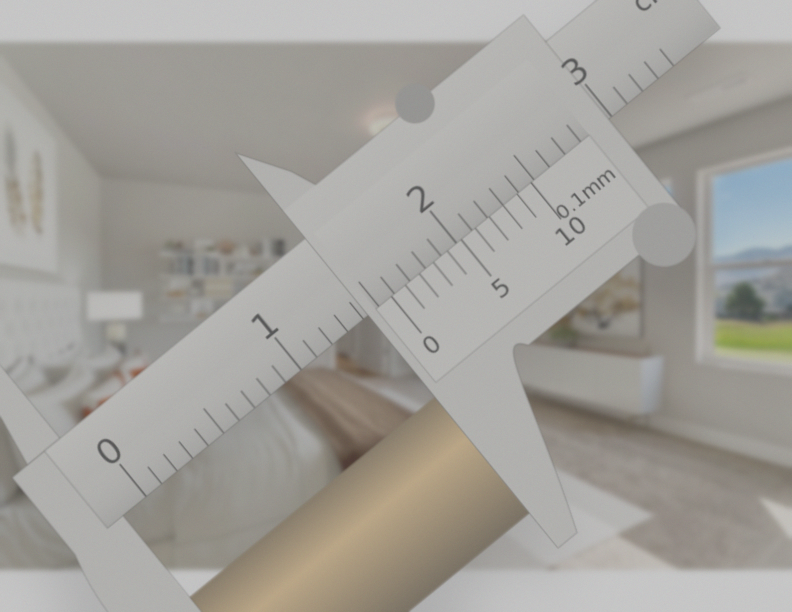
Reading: 15.8 mm
